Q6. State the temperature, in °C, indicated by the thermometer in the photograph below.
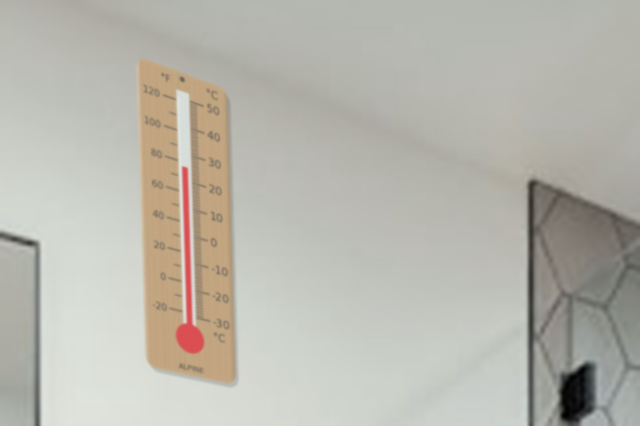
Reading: 25 °C
